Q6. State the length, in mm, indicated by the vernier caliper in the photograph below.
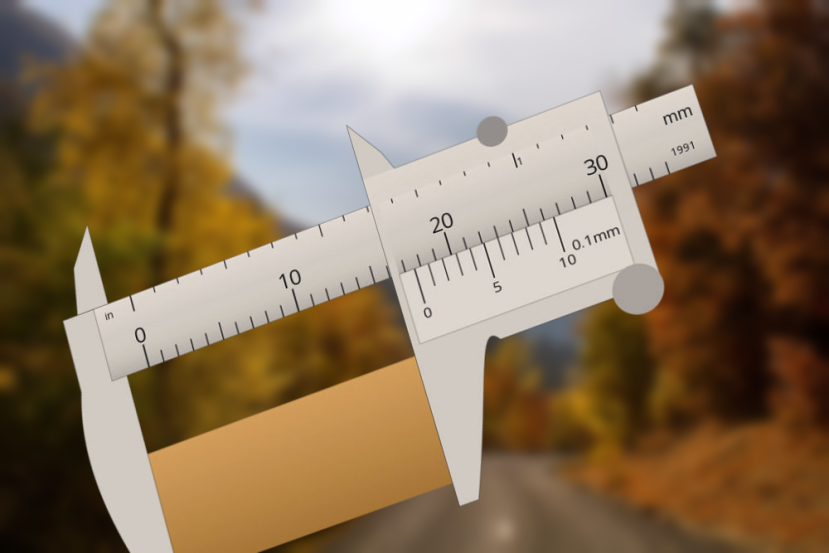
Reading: 17.6 mm
